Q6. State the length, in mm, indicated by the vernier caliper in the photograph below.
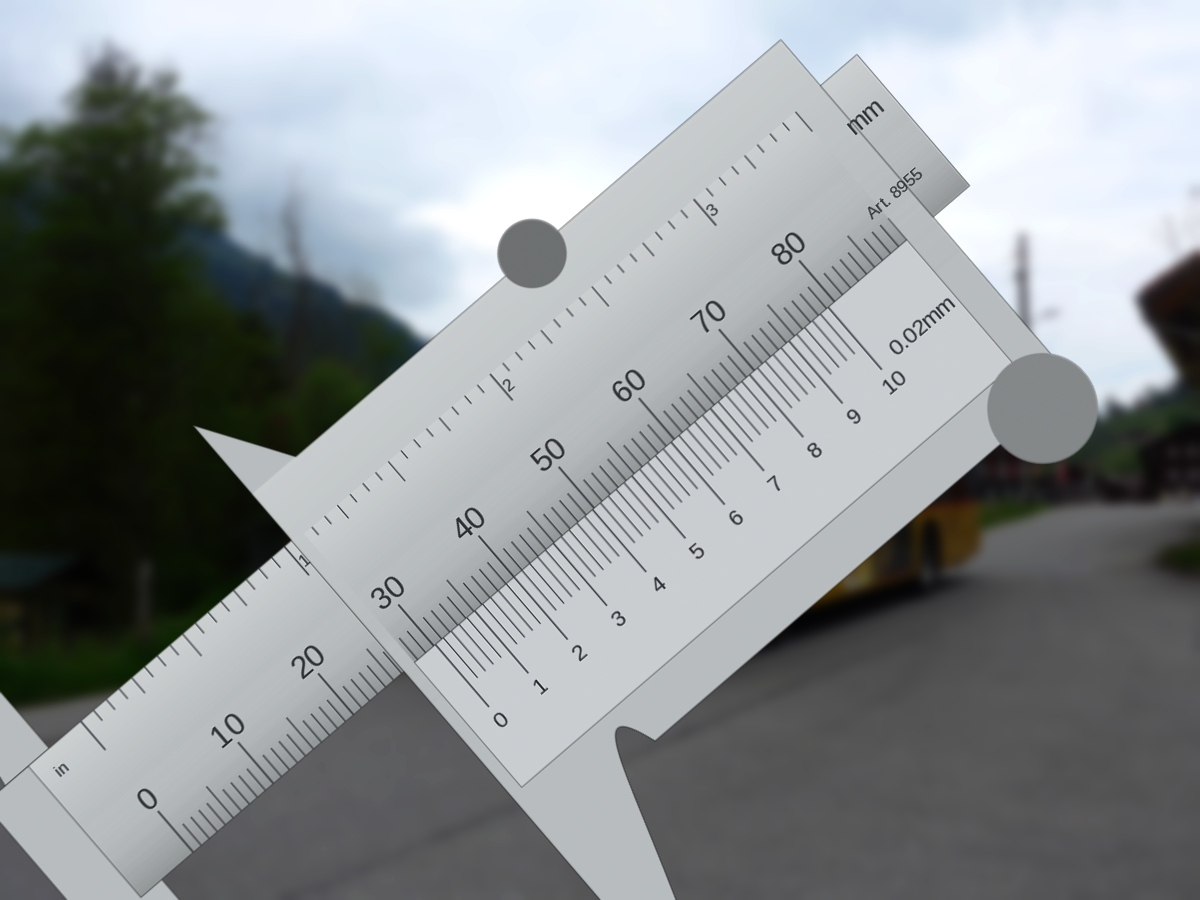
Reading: 30.2 mm
